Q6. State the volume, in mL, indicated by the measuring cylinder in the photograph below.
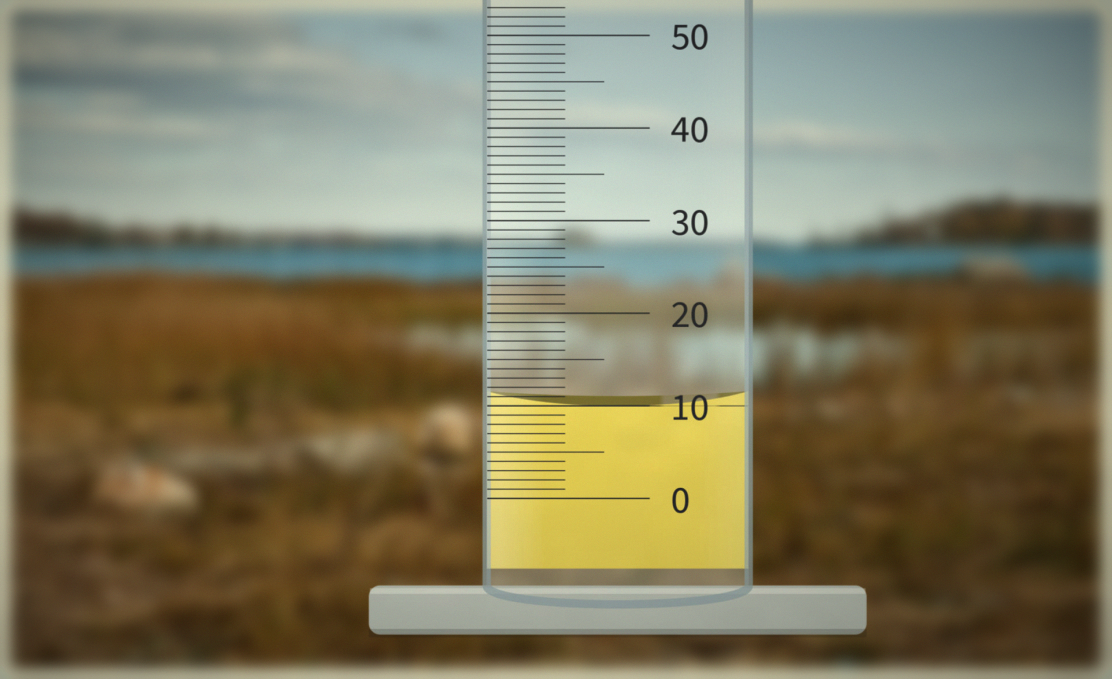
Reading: 10 mL
